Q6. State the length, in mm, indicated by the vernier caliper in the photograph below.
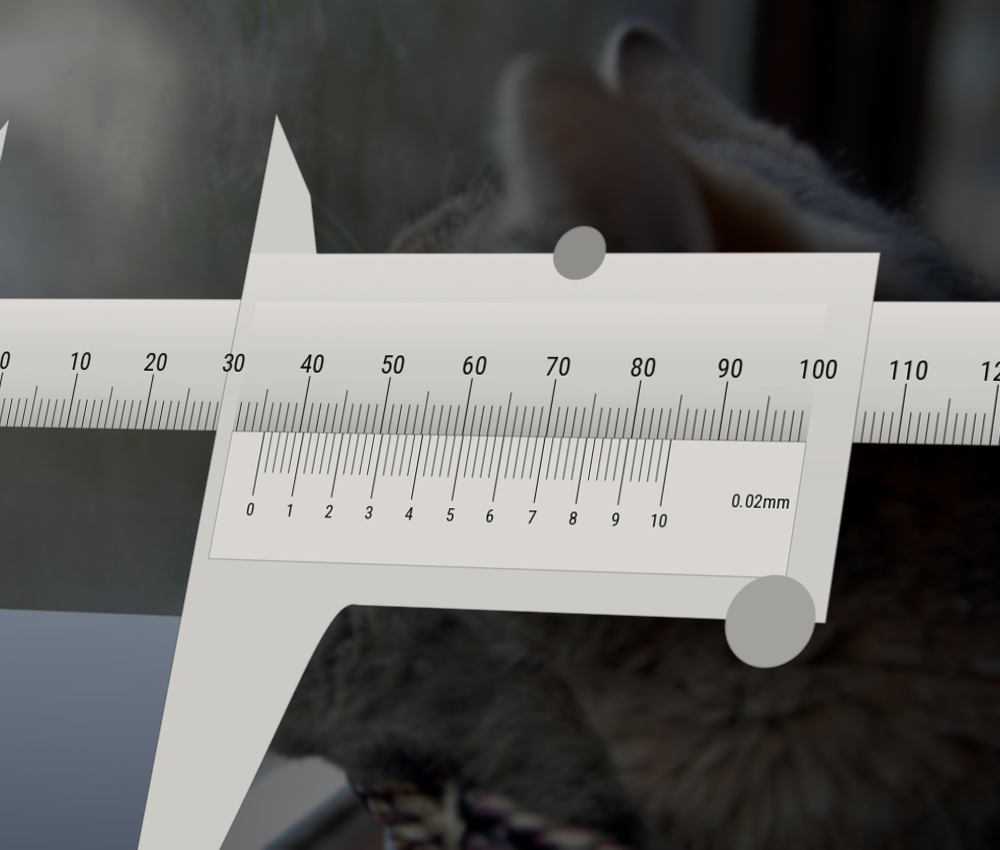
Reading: 35.6 mm
